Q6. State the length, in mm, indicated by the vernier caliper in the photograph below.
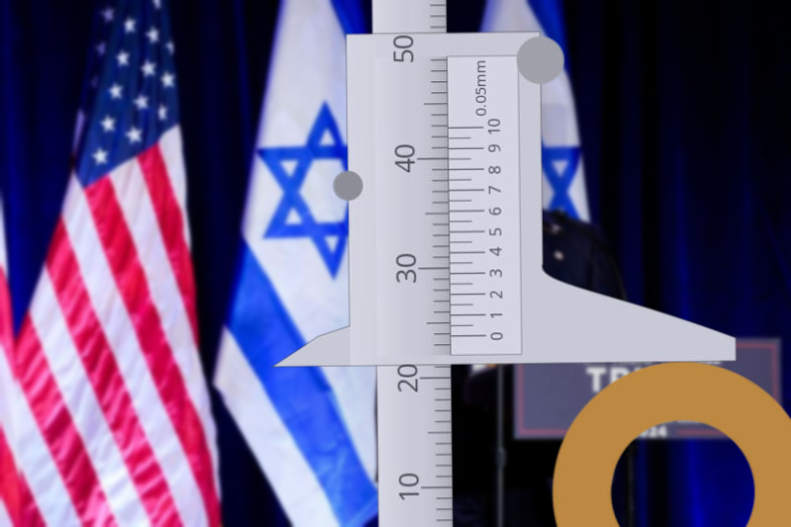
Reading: 23.8 mm
